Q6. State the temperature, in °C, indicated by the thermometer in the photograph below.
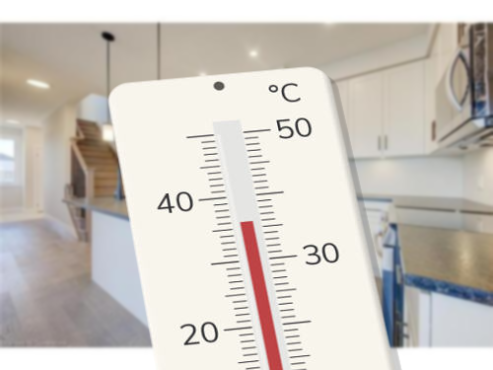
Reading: 36 °C
